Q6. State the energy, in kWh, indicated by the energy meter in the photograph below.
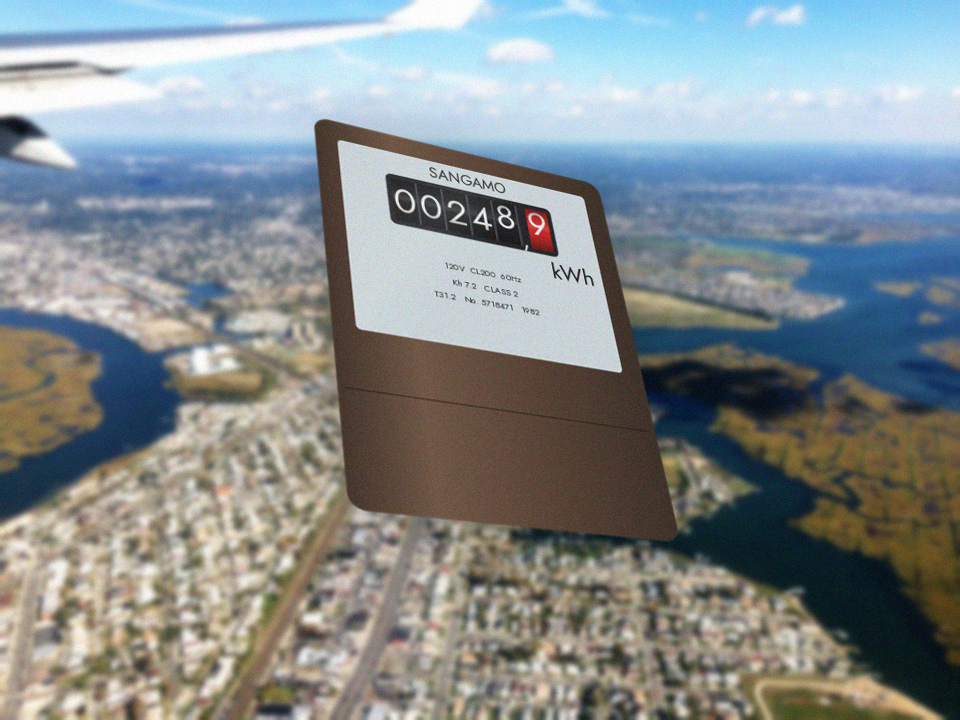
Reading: 248.9 kWh
